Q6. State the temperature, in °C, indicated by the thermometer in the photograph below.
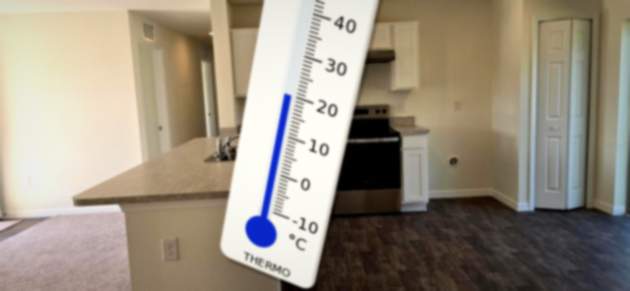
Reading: 20 °C
